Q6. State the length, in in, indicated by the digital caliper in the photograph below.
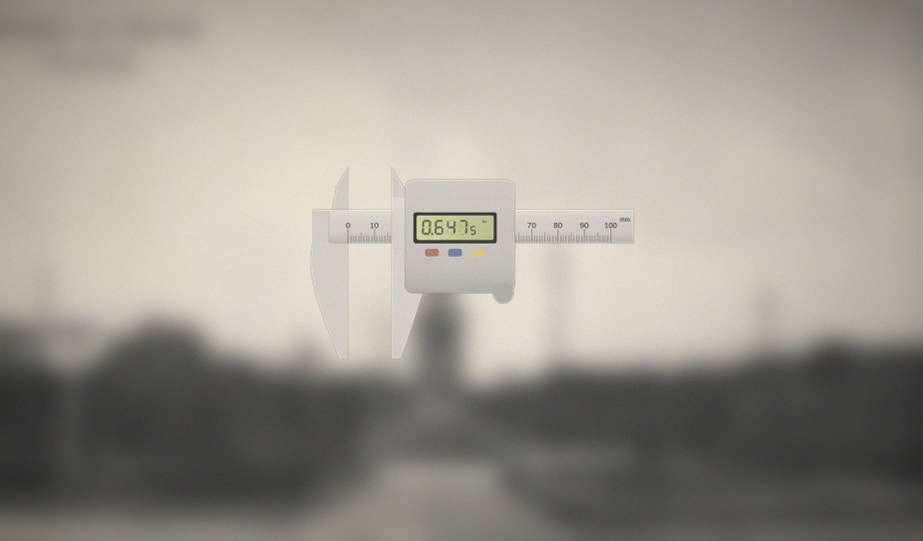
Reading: 0.6475 in
